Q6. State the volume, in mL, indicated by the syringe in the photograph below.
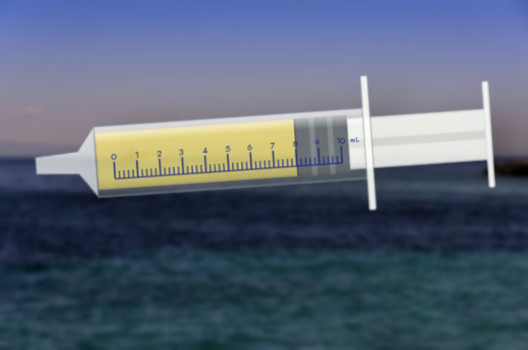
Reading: 8 mL
